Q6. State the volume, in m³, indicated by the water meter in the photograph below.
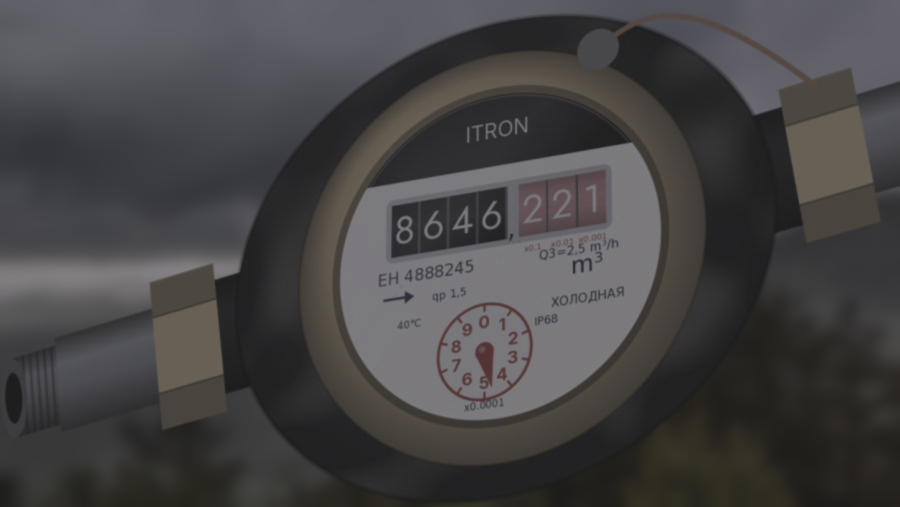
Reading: 8646.2214 m³
